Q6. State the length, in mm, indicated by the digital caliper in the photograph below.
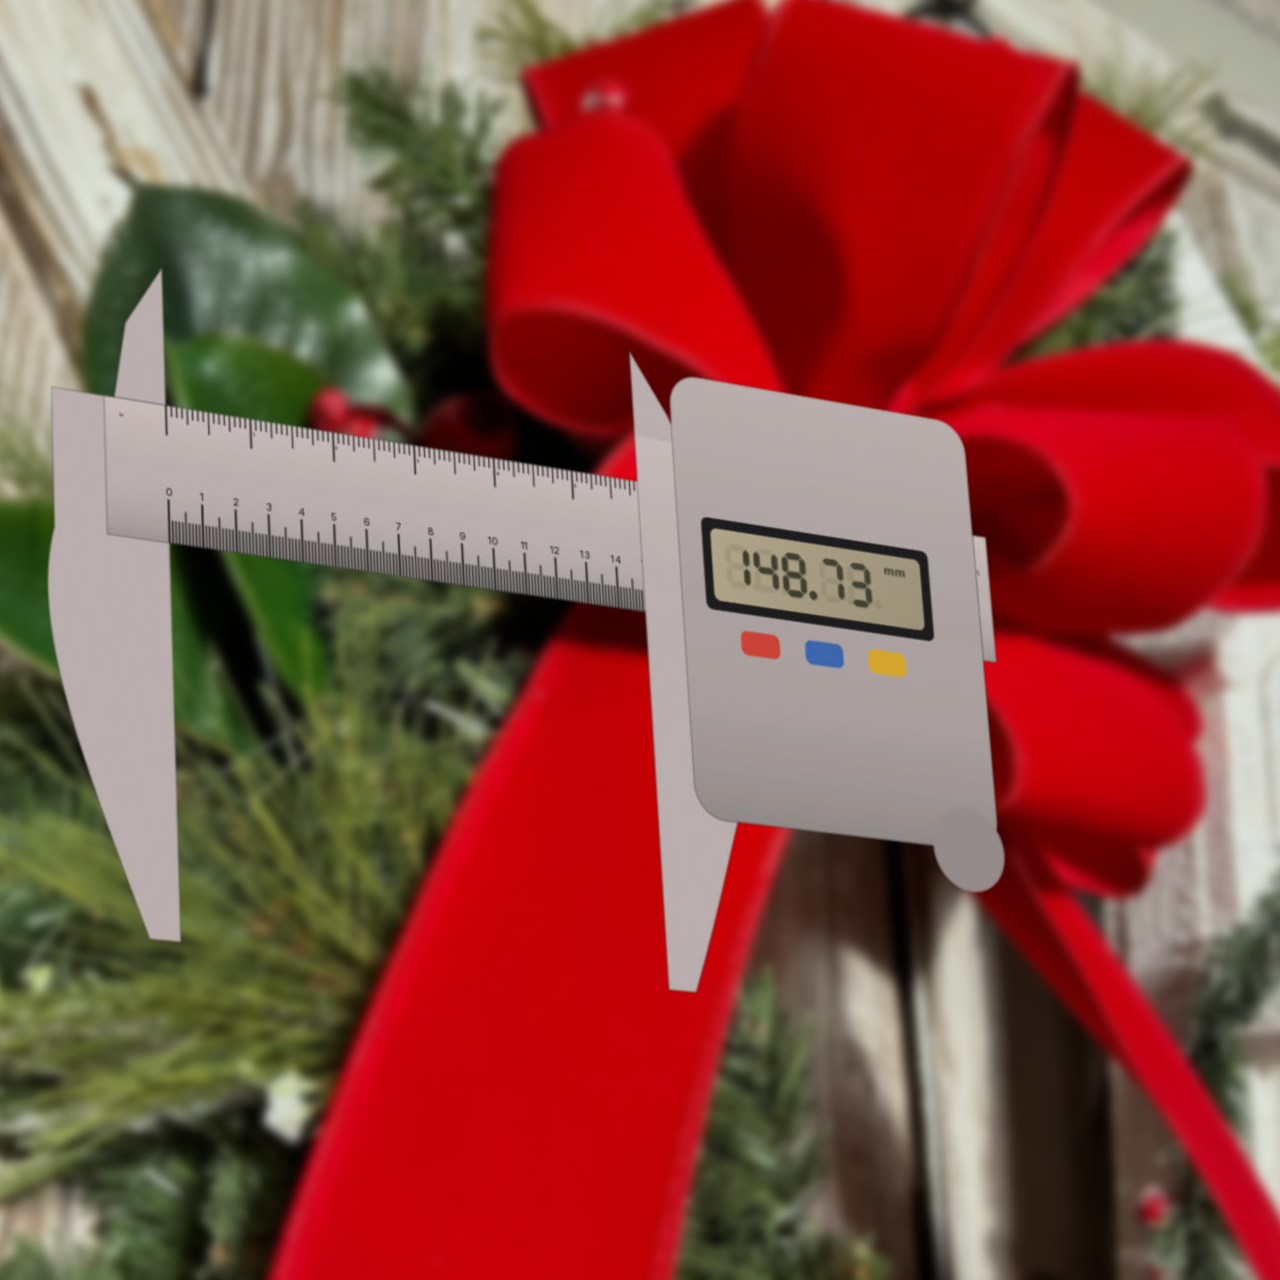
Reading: 148.73 mm
